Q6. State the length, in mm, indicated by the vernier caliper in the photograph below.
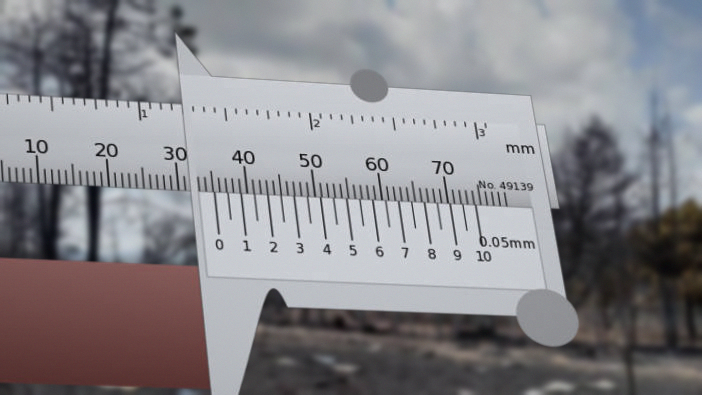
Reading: 35.2 mm
